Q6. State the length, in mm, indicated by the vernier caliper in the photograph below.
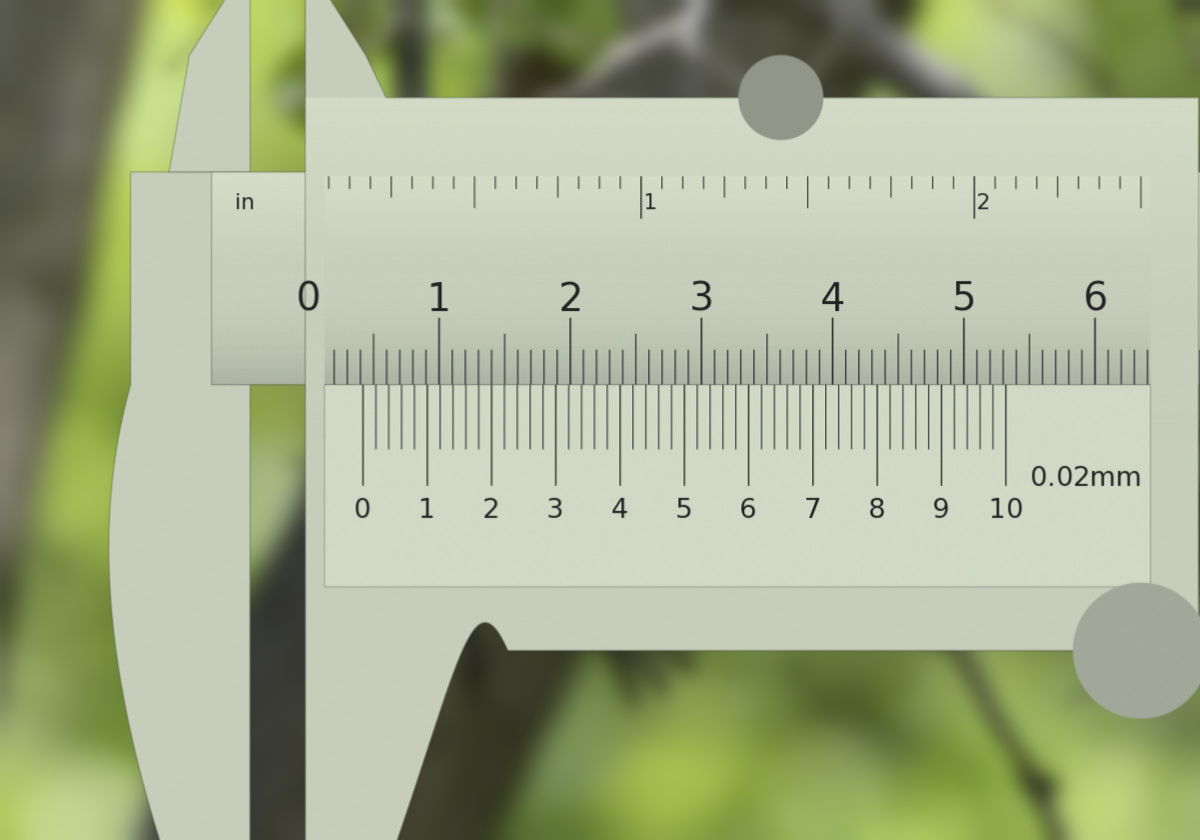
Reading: 4.2 mm
